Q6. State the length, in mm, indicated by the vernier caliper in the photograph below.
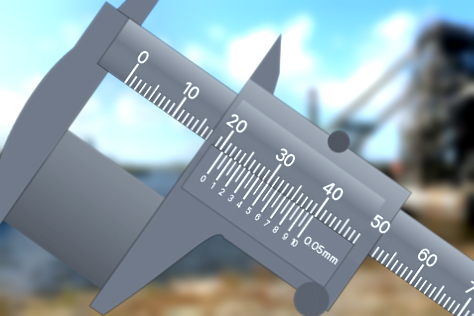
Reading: 20.6 mm
